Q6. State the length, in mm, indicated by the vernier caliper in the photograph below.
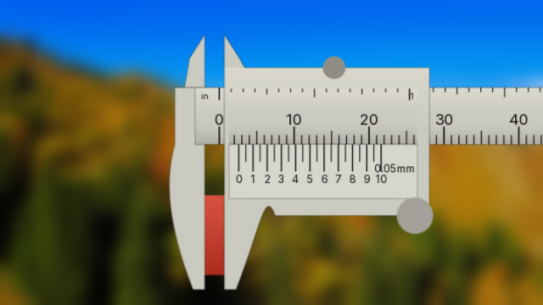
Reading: 2.6 mm
